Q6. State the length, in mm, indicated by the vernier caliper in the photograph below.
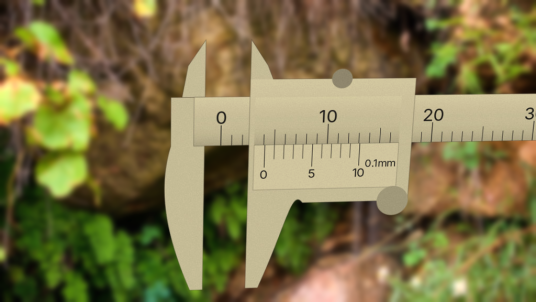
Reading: 4.1 mm
